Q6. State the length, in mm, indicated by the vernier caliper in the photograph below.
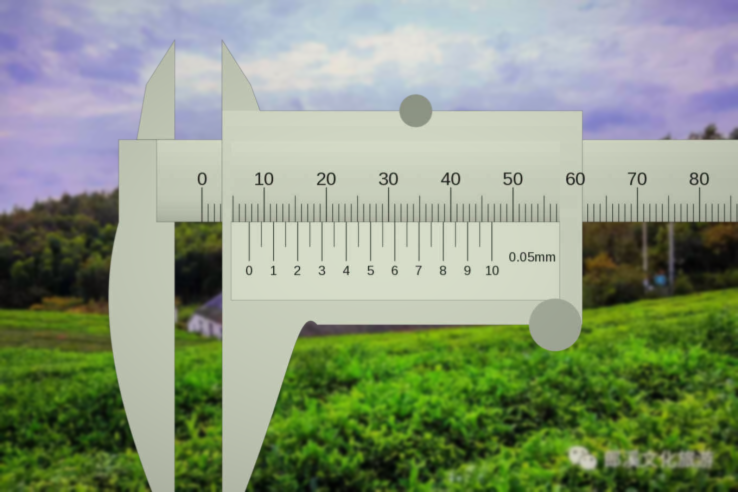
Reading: 7.6 mm
